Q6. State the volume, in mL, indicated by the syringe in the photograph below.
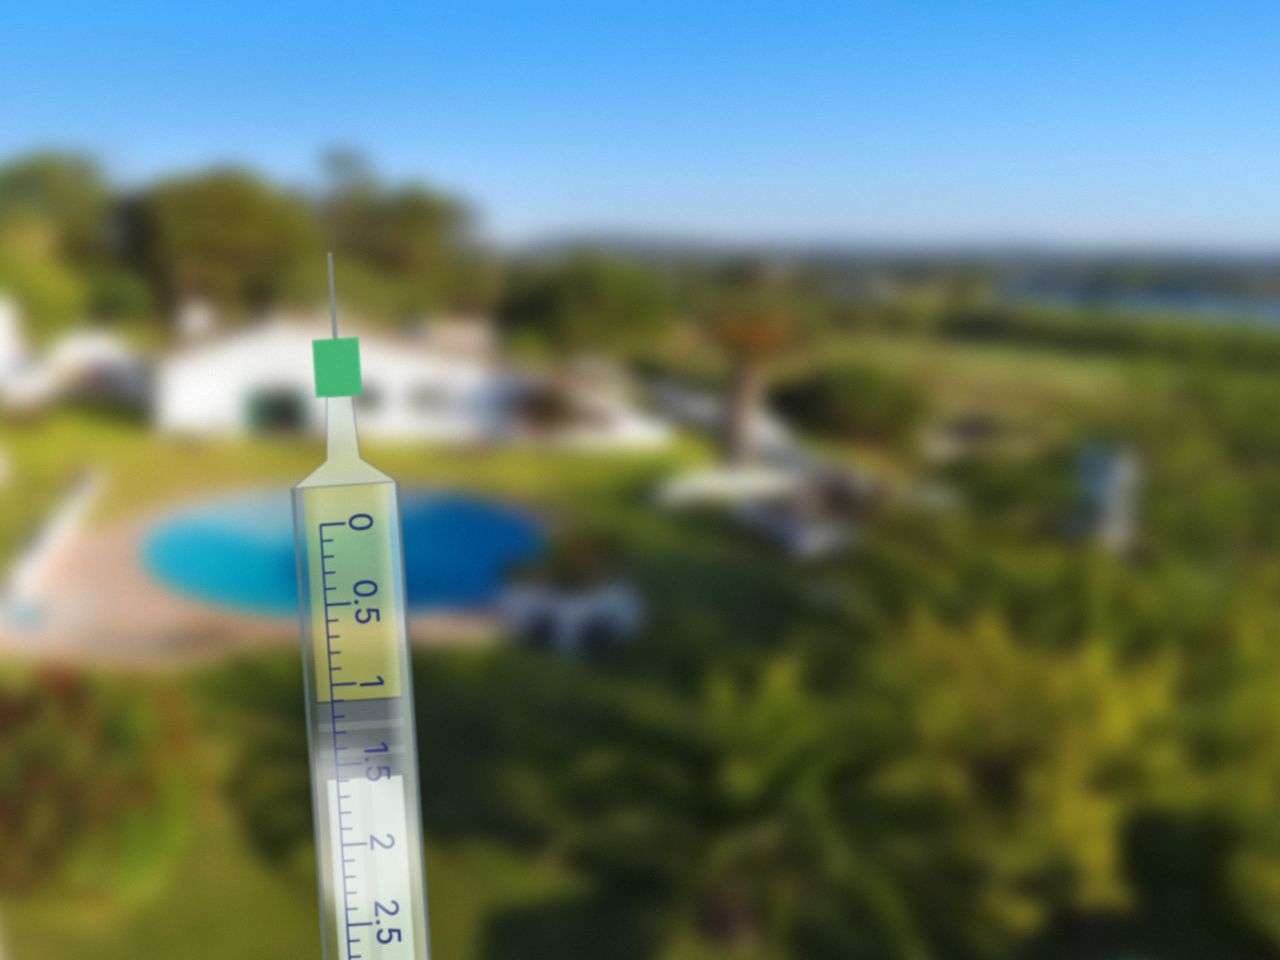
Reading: 1.1 mL
